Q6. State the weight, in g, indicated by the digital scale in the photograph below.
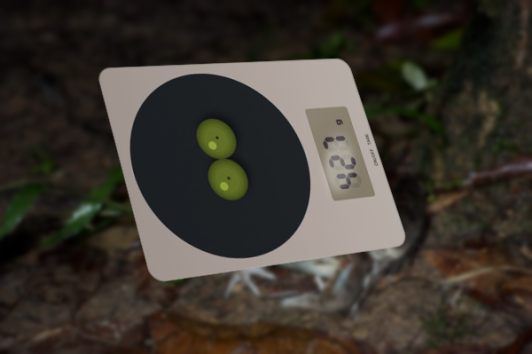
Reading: 427 g
